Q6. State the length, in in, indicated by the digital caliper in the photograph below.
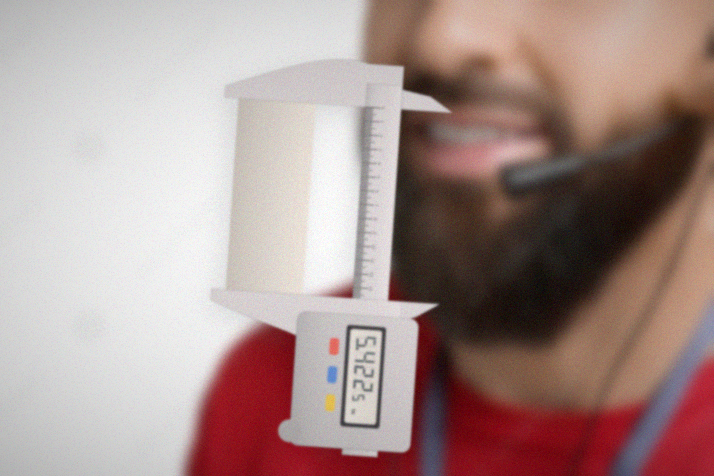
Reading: 5.4225 in
